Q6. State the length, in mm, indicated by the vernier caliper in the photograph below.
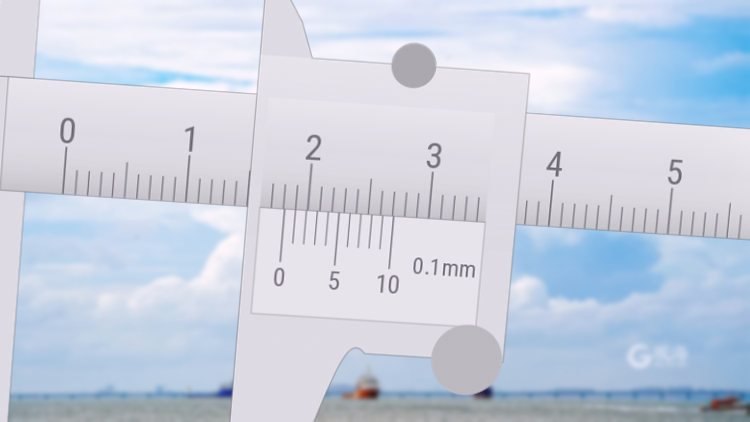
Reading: 18.1 mm
